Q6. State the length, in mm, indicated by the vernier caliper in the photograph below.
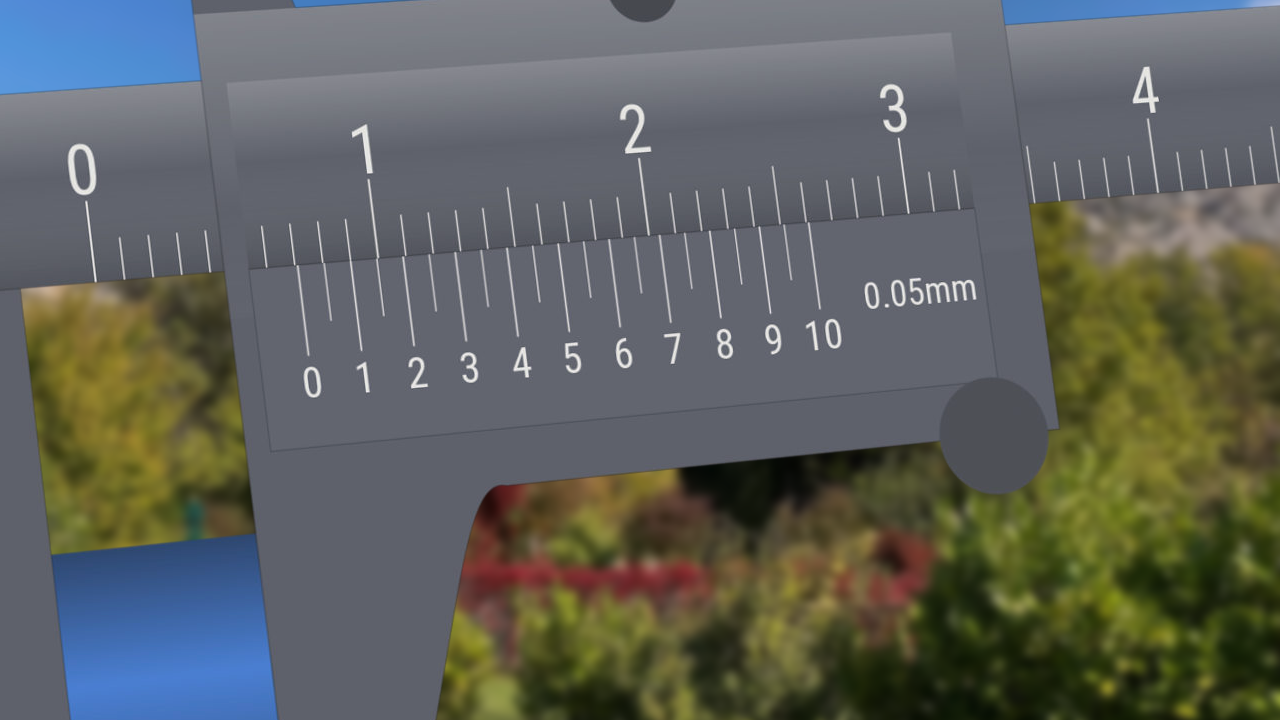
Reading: 7.10 mm
